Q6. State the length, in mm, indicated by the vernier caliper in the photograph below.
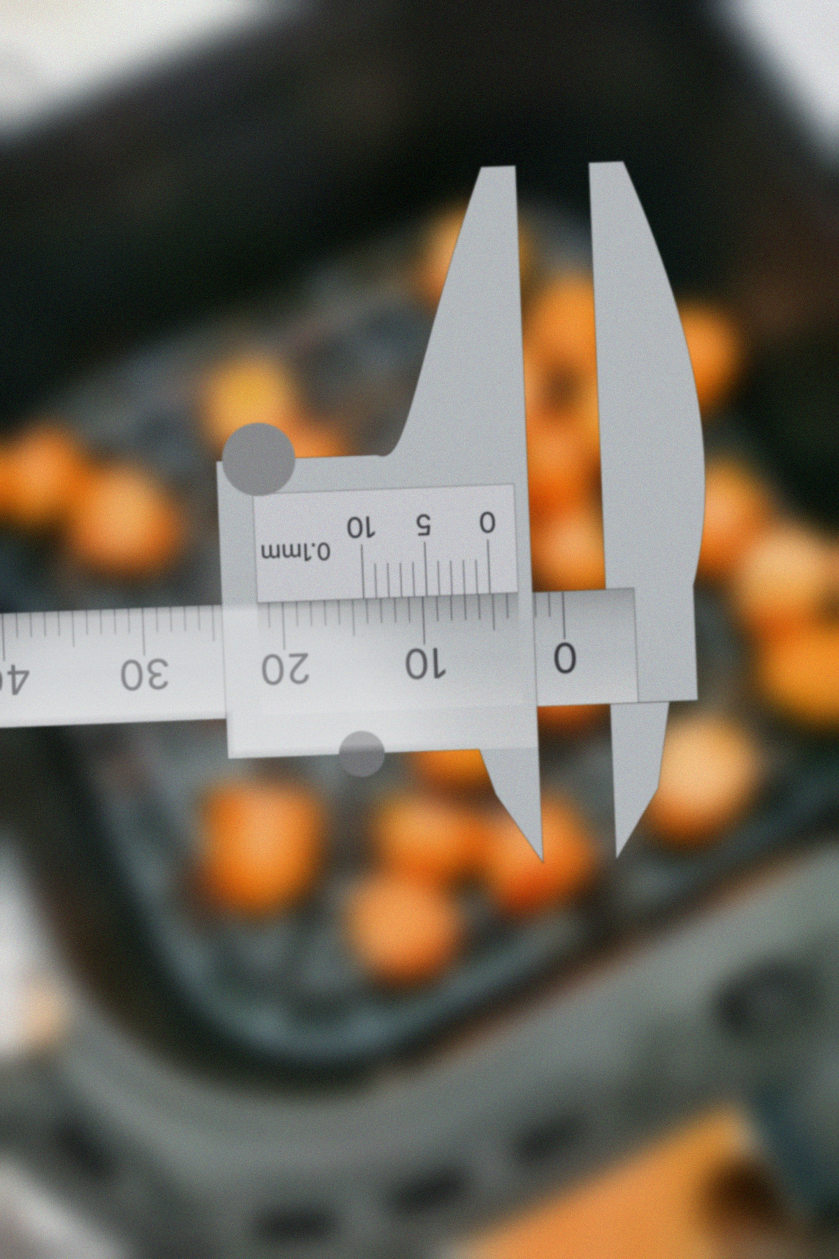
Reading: 5.2 mm
